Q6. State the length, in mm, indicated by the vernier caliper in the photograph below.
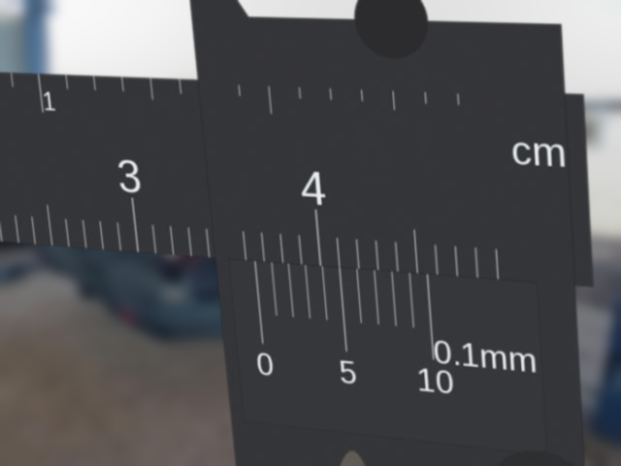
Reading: 36.5 mm
